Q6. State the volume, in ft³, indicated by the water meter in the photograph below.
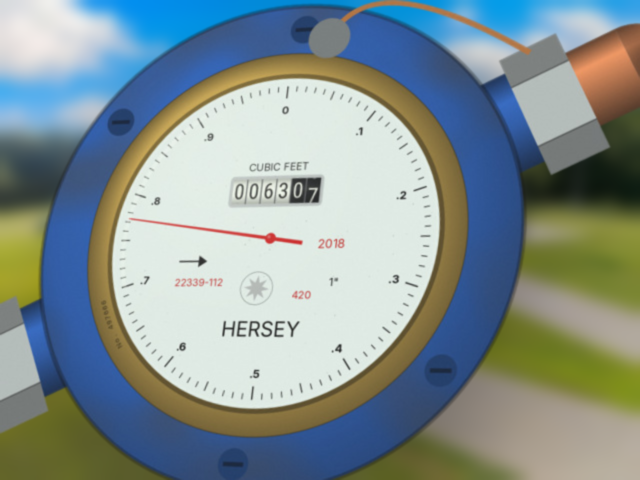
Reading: 6306.77 ft³
